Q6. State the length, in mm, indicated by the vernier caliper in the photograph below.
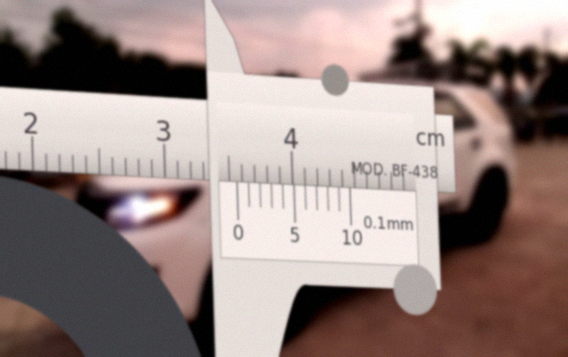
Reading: 35.6 mm
